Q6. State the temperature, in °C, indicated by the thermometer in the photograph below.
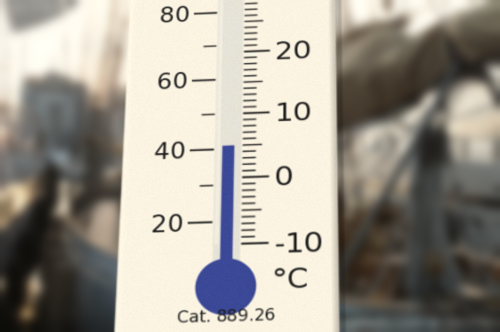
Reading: 5 °C
